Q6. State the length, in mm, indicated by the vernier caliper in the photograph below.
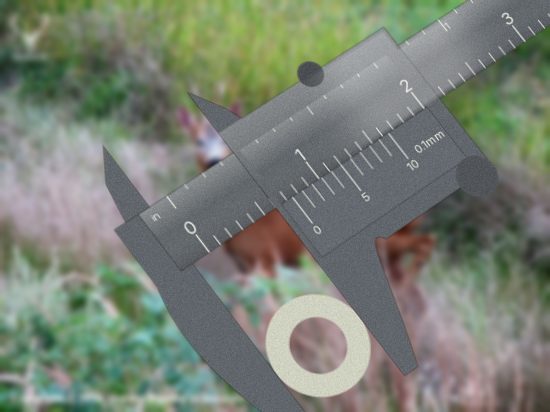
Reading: 7.5 mm
